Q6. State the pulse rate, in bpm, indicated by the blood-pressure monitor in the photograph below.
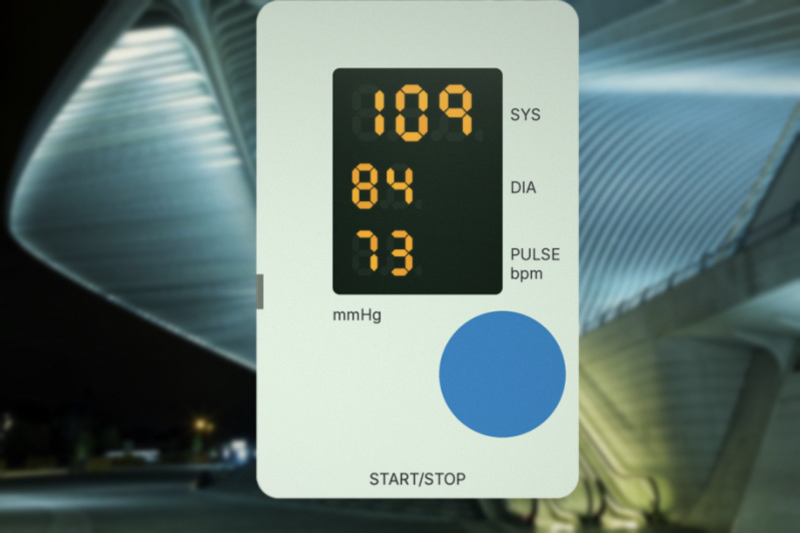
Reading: 73 bpm
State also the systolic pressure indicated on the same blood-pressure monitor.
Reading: 109 mmHg
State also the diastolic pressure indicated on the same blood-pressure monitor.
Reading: 84 mmHg
